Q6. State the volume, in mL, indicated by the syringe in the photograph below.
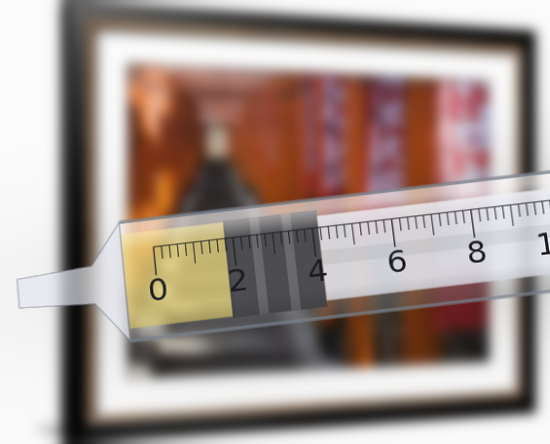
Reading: 1.8 mL
